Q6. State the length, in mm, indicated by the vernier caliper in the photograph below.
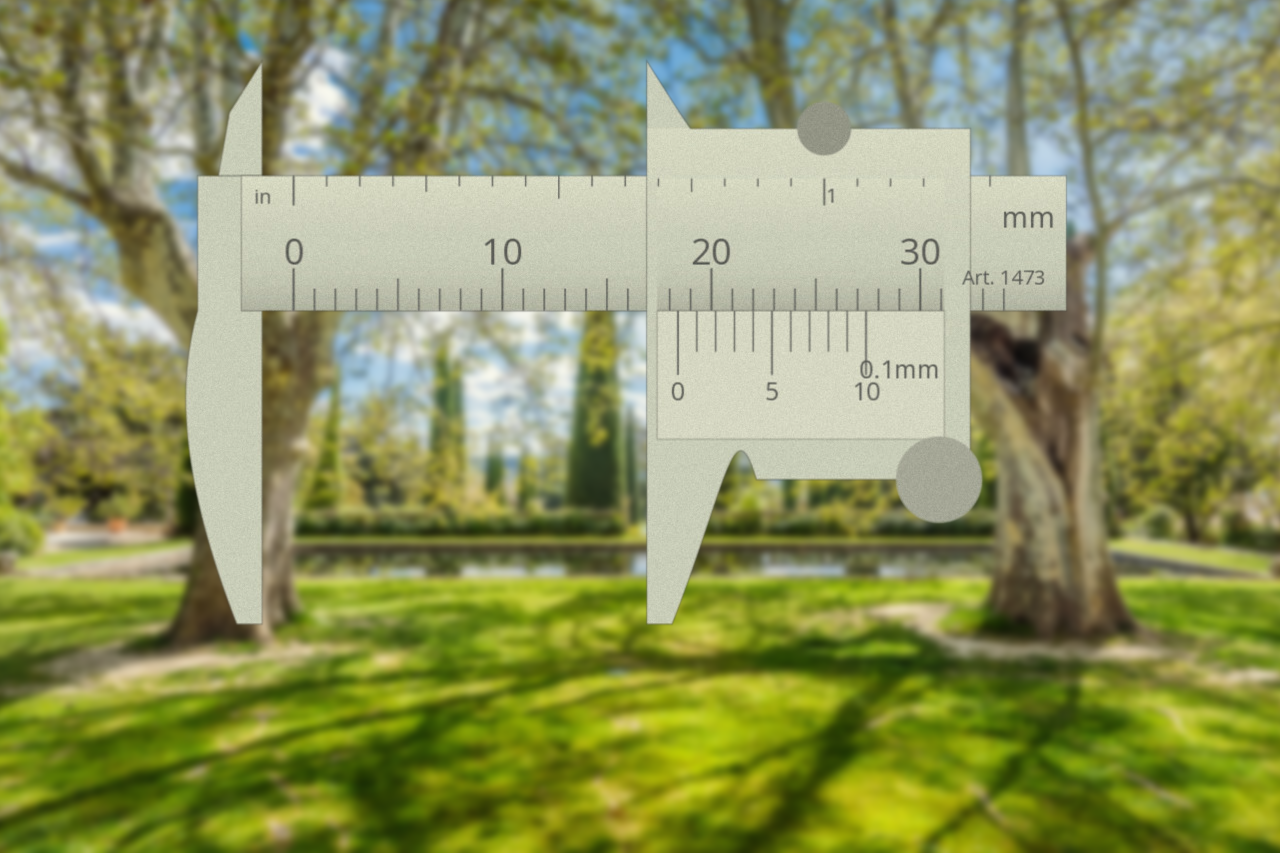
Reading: 18.4 mm
